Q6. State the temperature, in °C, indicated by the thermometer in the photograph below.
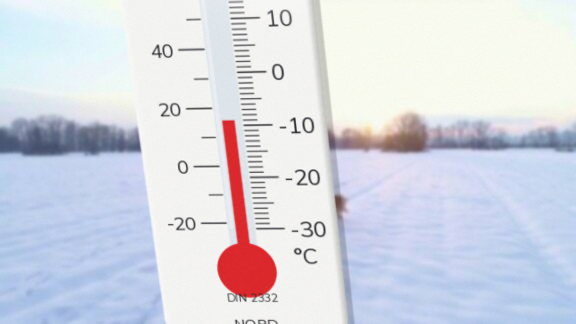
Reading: -9 °C
